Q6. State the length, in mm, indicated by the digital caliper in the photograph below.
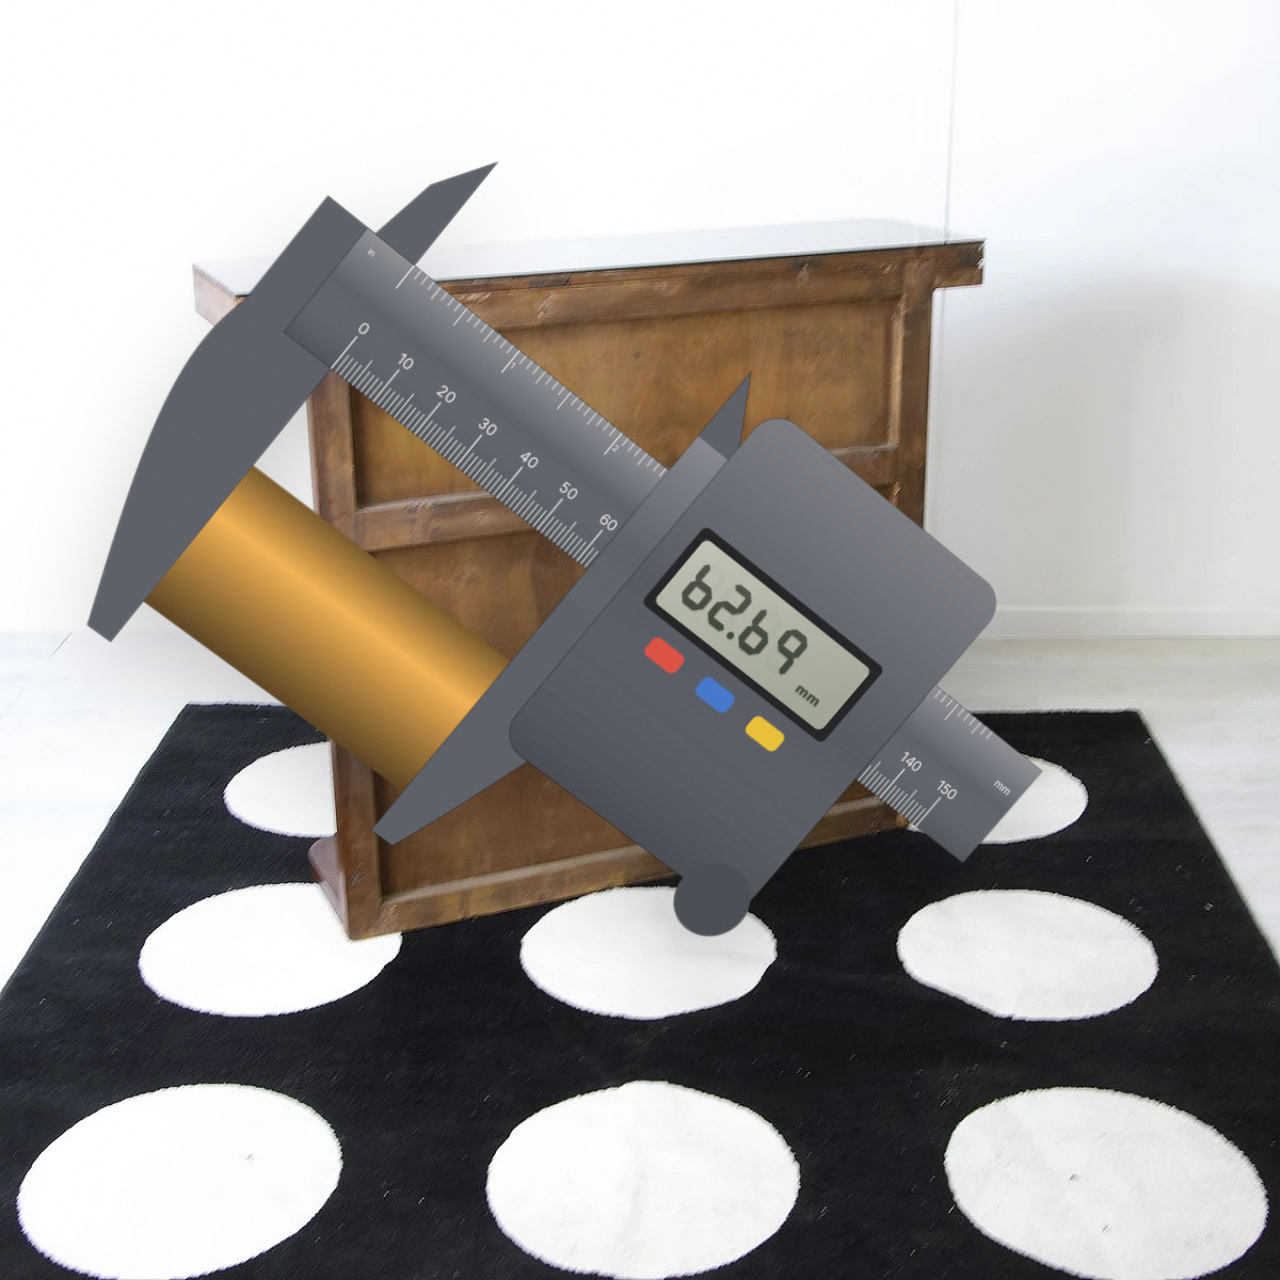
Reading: 62.69 mm
